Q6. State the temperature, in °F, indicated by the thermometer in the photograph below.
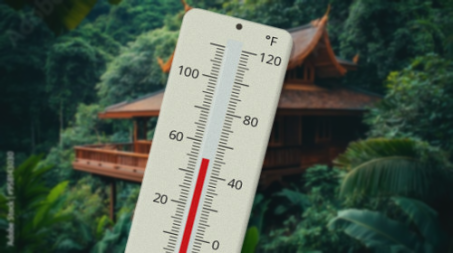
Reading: 50 °F
